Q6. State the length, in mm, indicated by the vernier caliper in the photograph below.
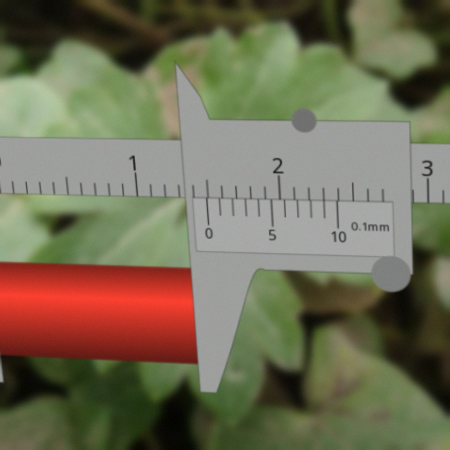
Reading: 14.9 mm
